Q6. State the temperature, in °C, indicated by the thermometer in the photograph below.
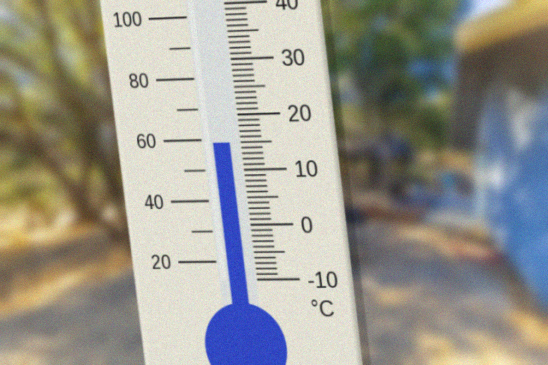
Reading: 15 °C
